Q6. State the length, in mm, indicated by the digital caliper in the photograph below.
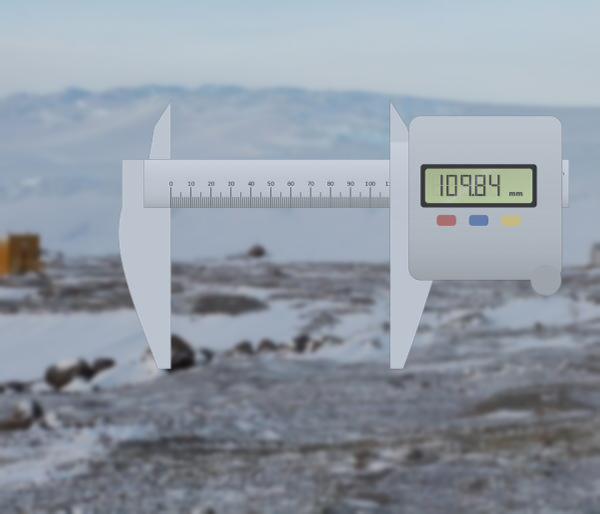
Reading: 109.84 mm
